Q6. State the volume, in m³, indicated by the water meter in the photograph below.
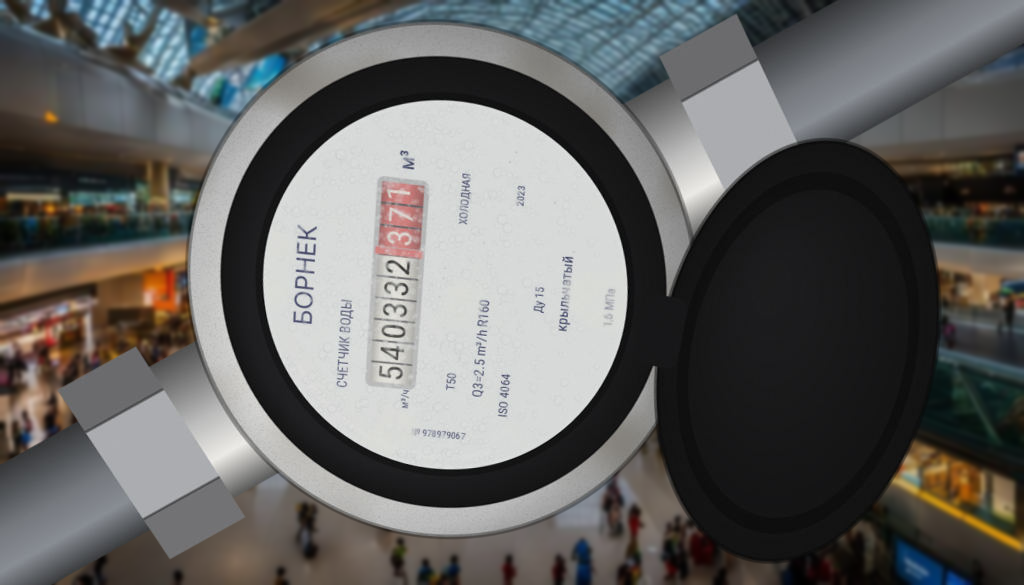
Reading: 540332.371 m³
